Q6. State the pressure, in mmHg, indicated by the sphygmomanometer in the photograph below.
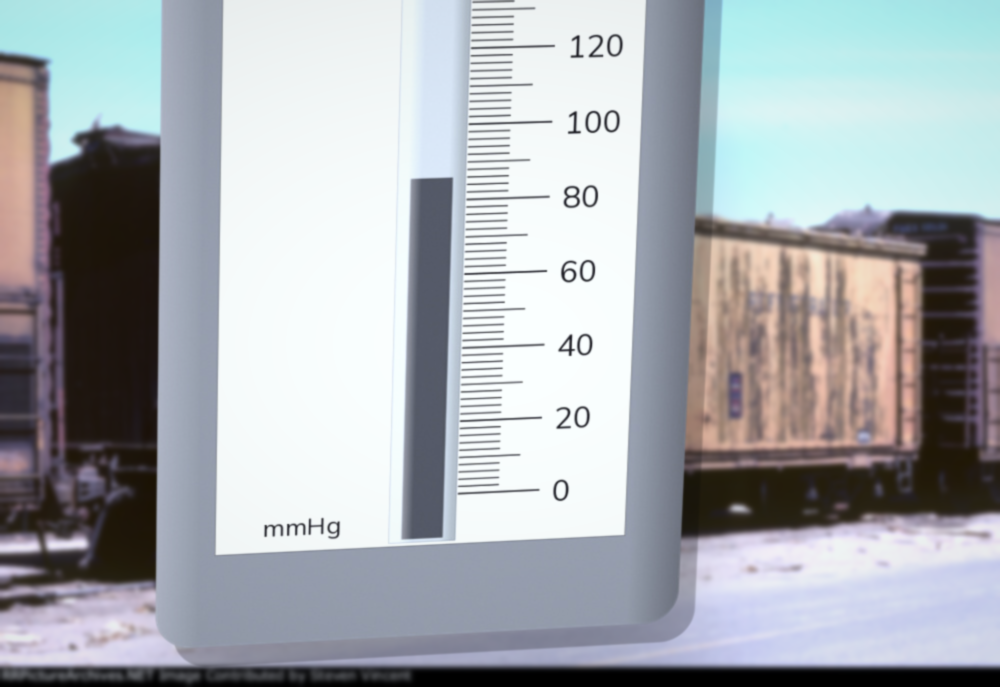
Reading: 86 mmHg
